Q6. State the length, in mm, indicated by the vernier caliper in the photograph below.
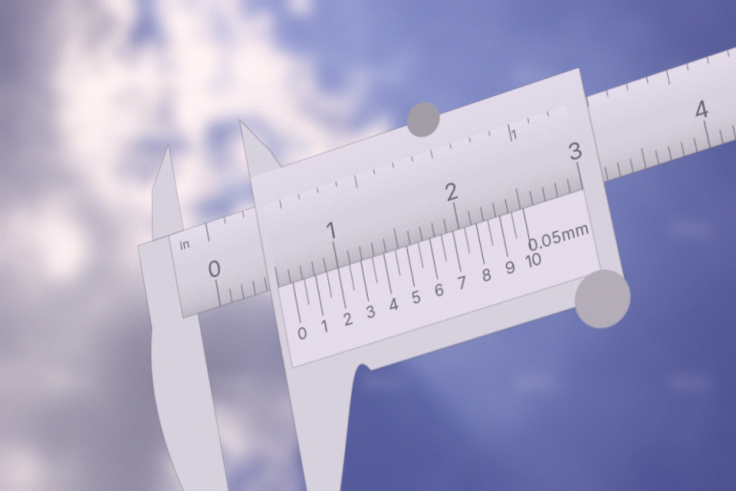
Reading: 6.2 mm
